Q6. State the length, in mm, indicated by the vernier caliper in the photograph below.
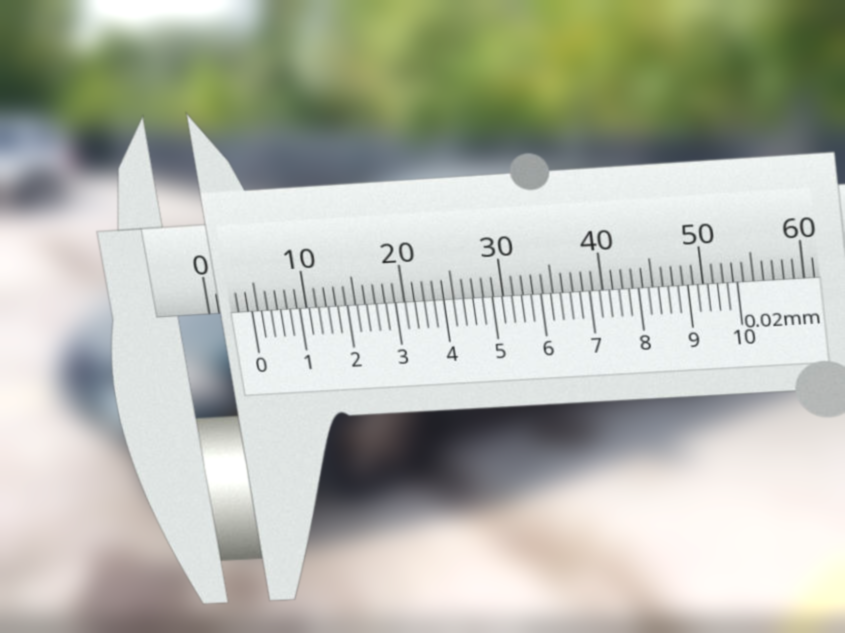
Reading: 4.4 mm
